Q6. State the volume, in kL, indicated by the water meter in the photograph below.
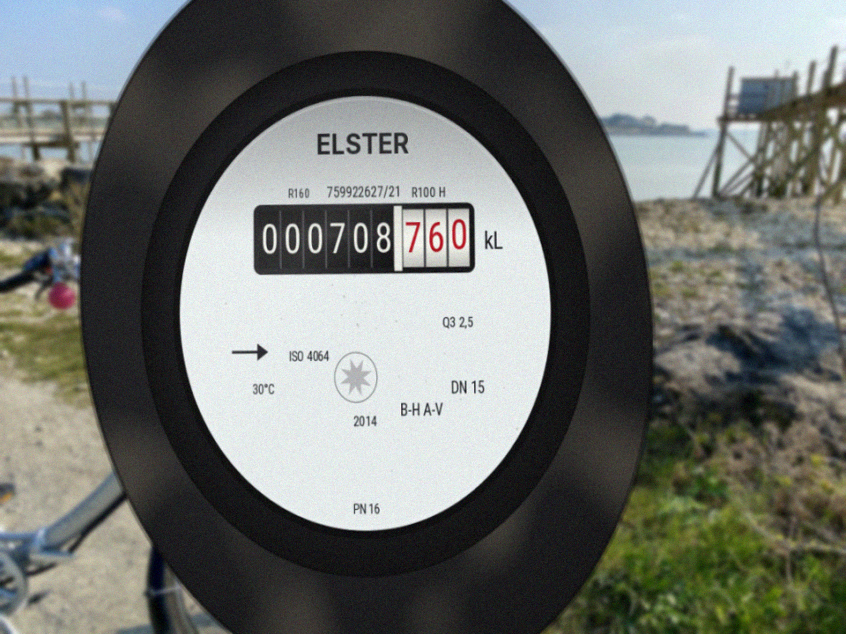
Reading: 708.760 kL
